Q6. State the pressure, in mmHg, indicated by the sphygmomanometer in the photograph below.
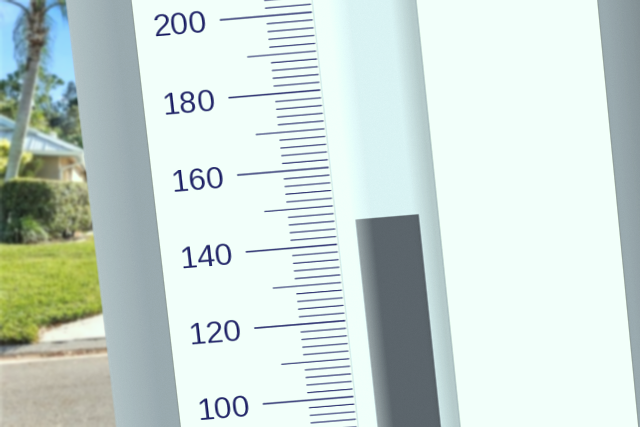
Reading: 146 mmHg
